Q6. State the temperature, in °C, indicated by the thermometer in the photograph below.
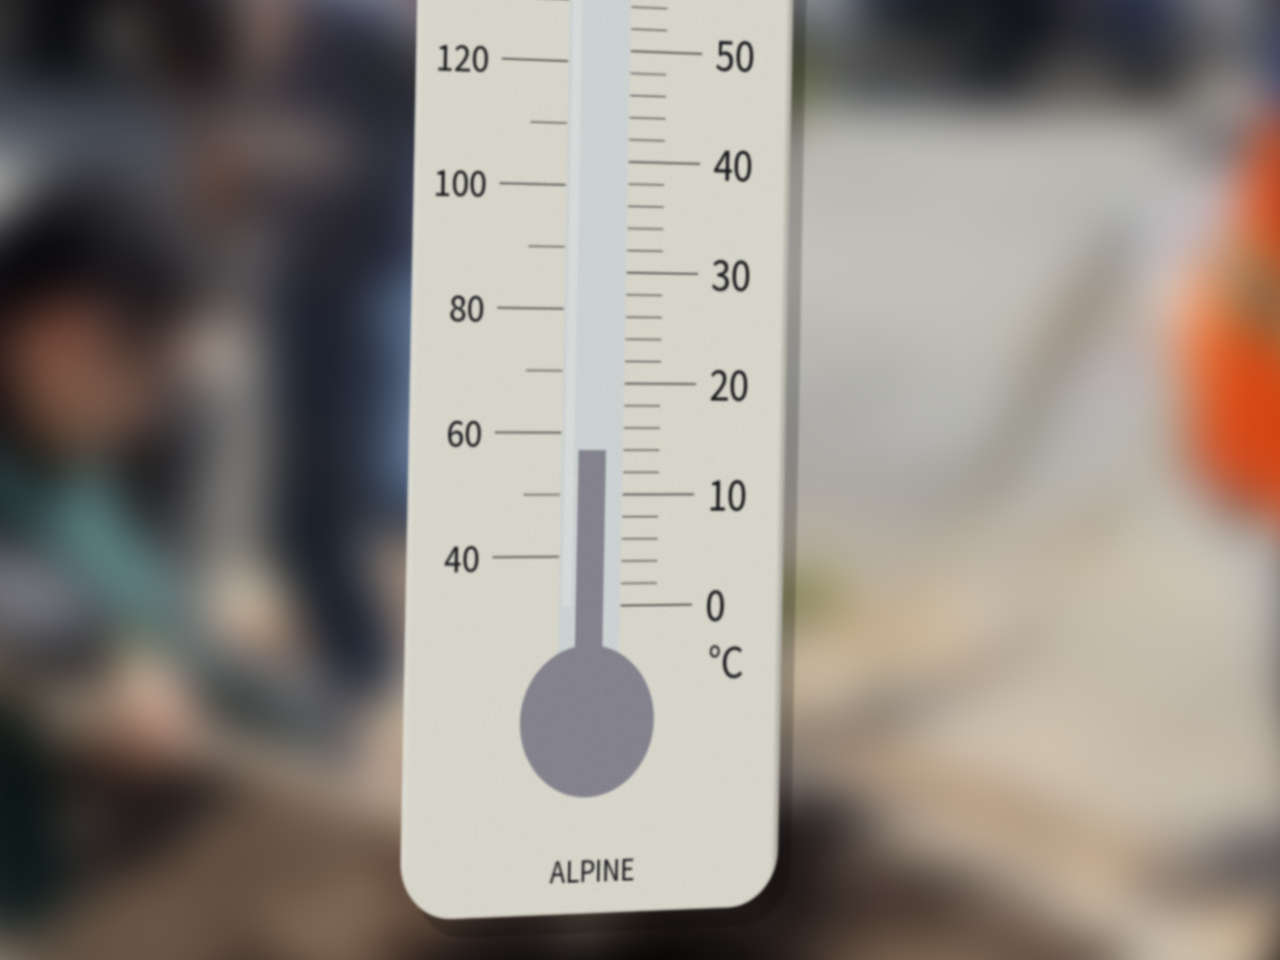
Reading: 14 °C
